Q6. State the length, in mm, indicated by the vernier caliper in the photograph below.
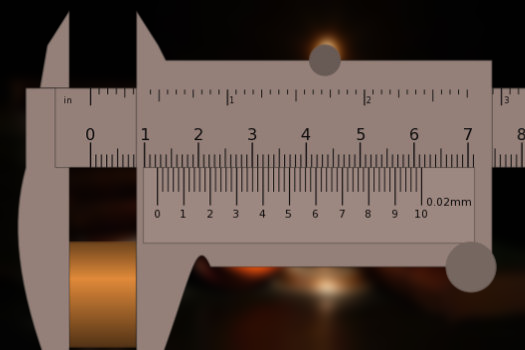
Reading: 12.4 mm
